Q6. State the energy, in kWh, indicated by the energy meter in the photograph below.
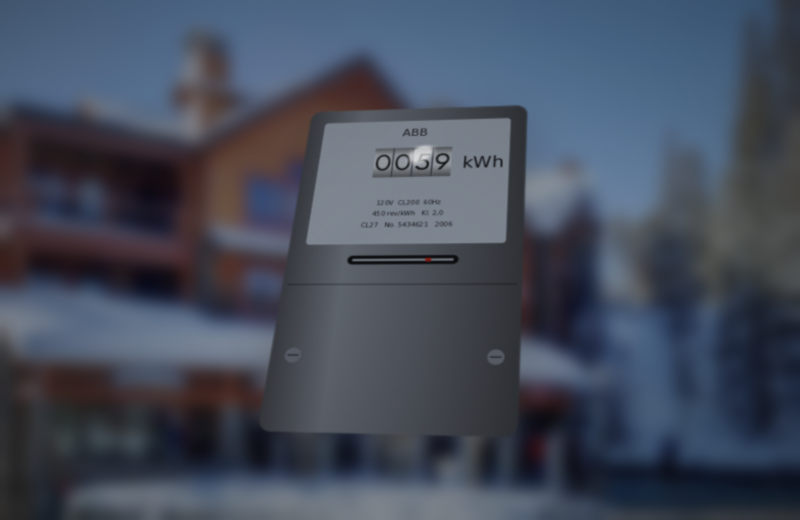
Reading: 59 kWh
